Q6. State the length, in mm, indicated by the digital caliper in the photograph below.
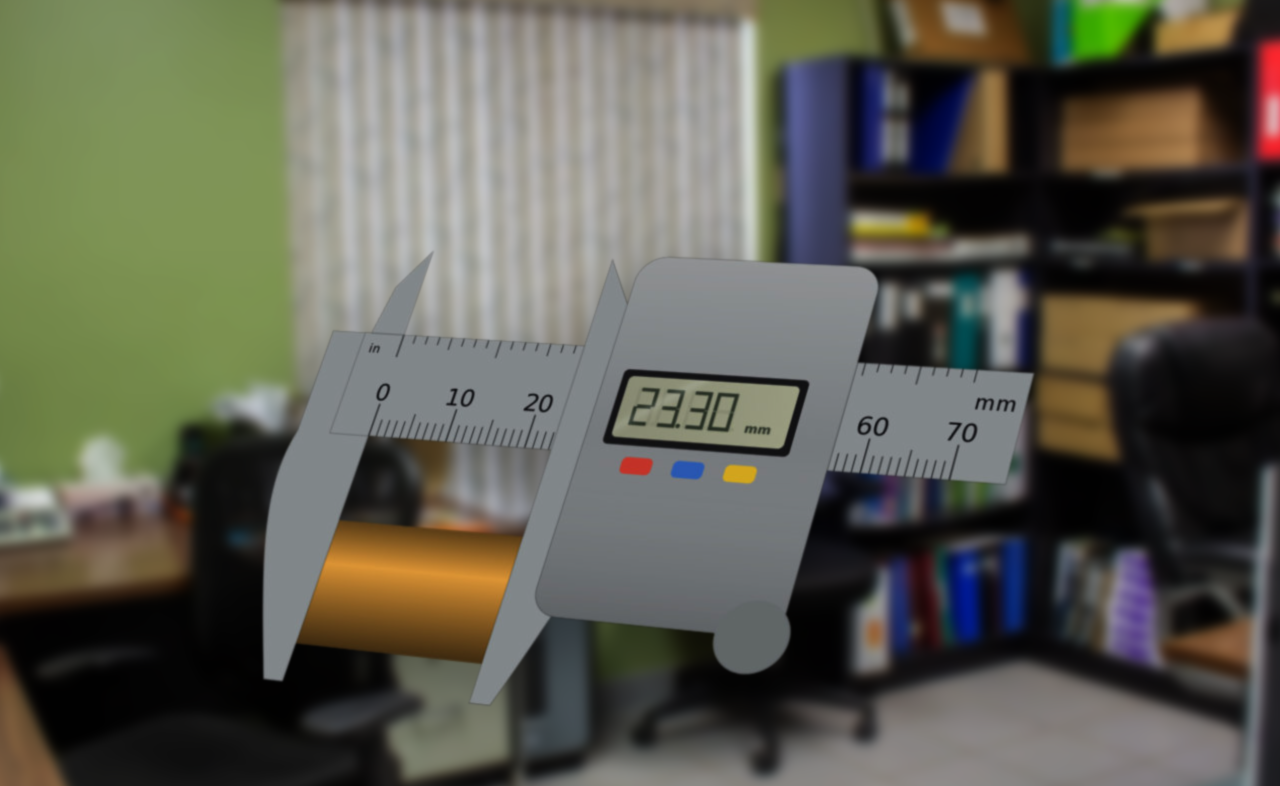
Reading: 23.30 mm
